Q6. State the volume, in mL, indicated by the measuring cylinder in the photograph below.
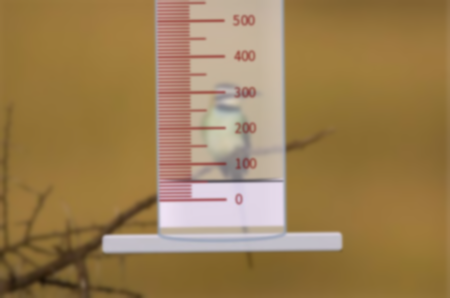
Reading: 50 mL
